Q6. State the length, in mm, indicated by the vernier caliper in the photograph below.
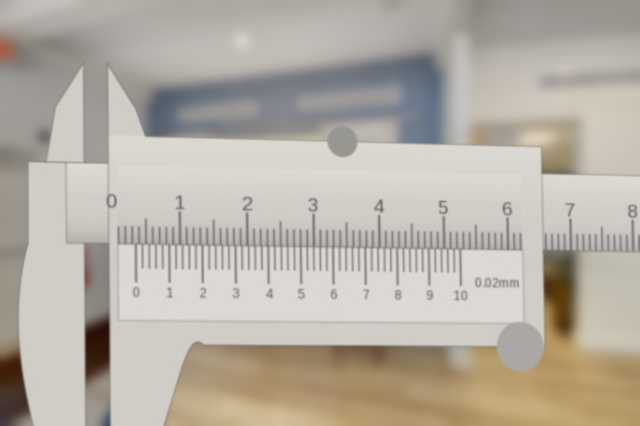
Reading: 3.5 mm
